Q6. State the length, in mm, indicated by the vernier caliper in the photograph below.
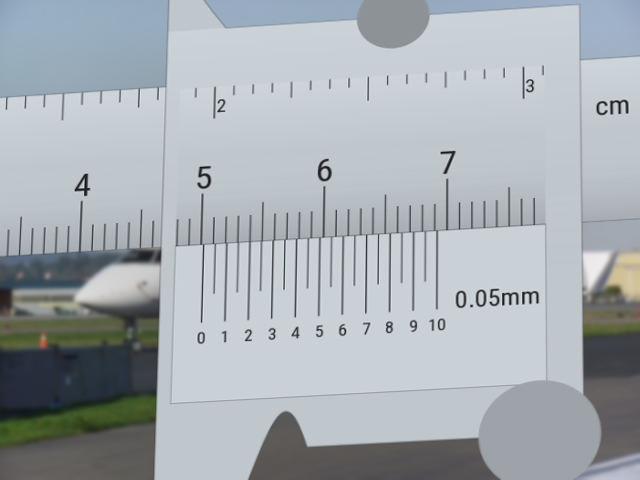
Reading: 50.2 mm
